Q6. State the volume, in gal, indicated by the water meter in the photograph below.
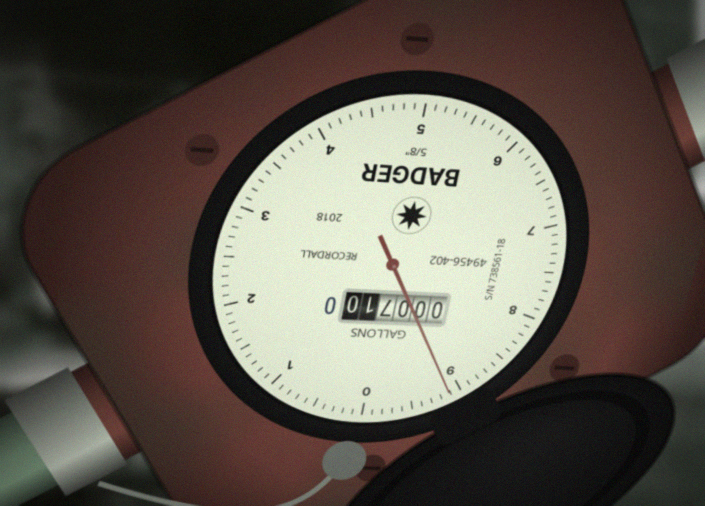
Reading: 7099.1 gal
